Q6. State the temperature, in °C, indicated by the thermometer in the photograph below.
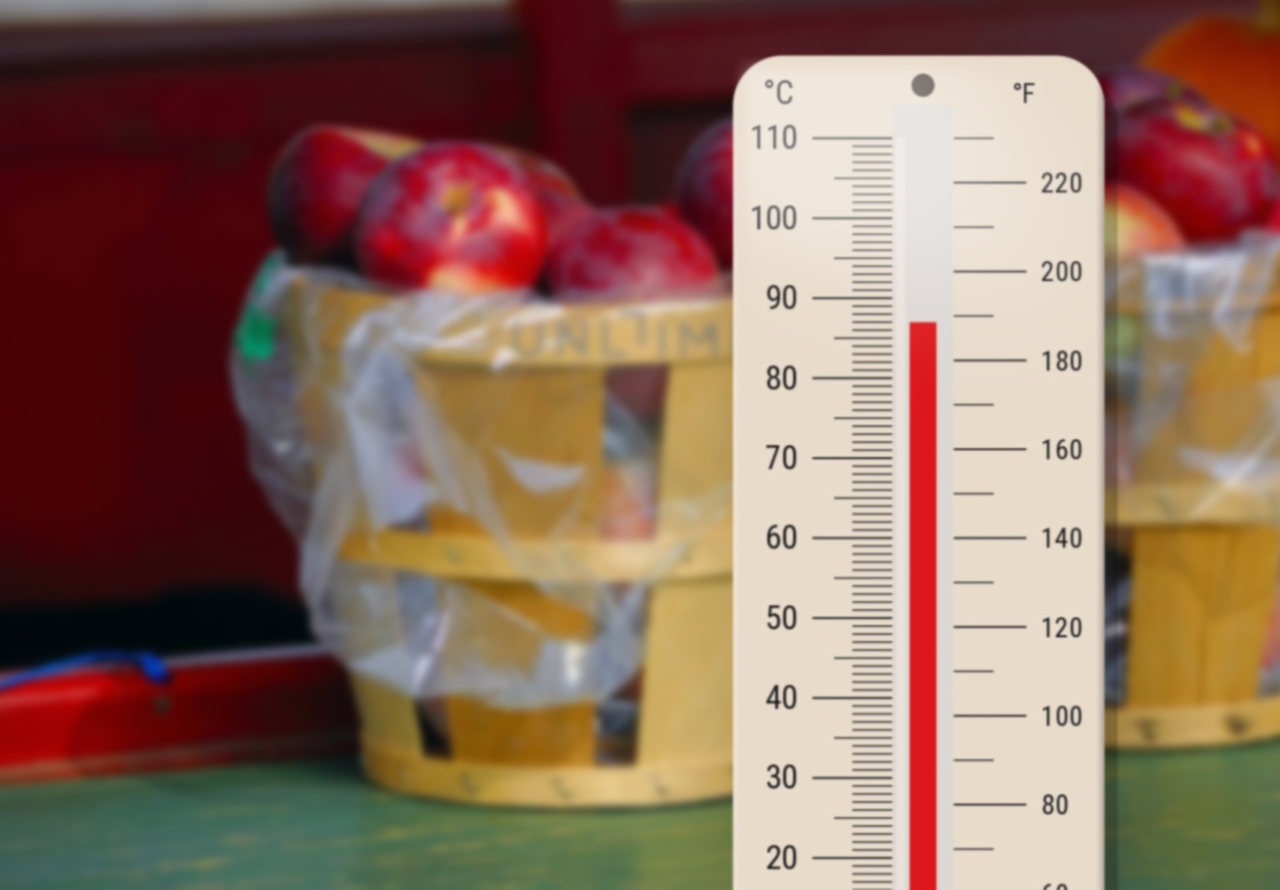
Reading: 87 °C
